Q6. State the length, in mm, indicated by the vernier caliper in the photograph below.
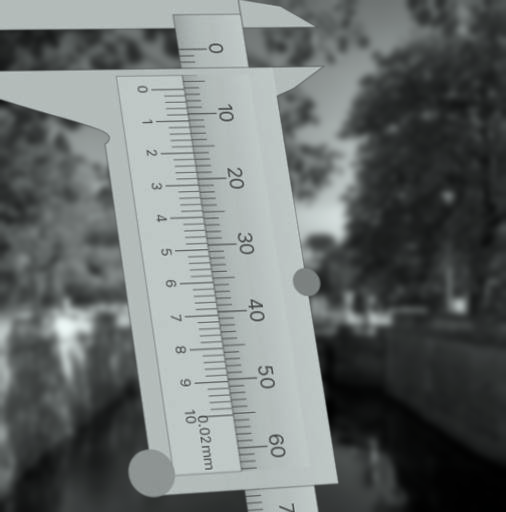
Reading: 6.2 mm
